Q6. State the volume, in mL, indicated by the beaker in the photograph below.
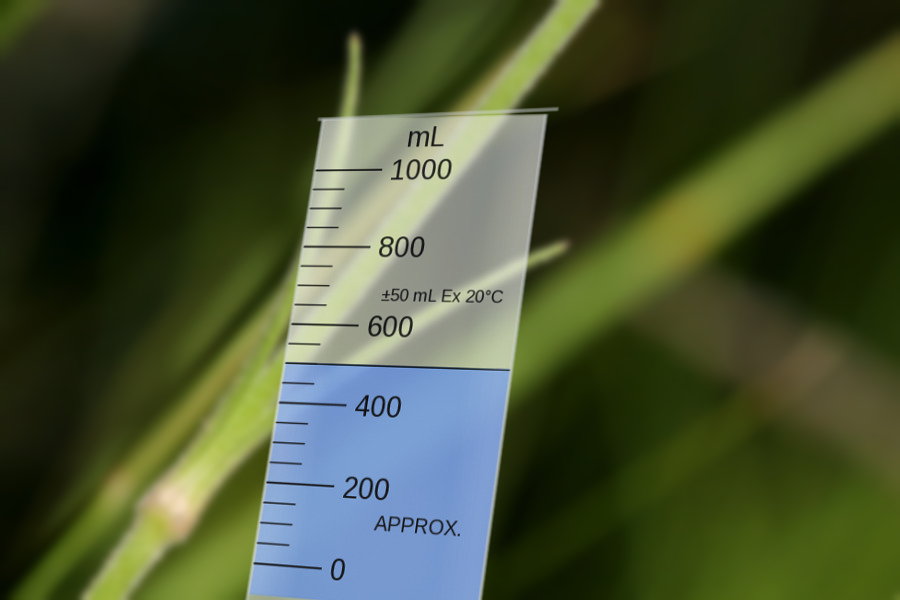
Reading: 500 mL
